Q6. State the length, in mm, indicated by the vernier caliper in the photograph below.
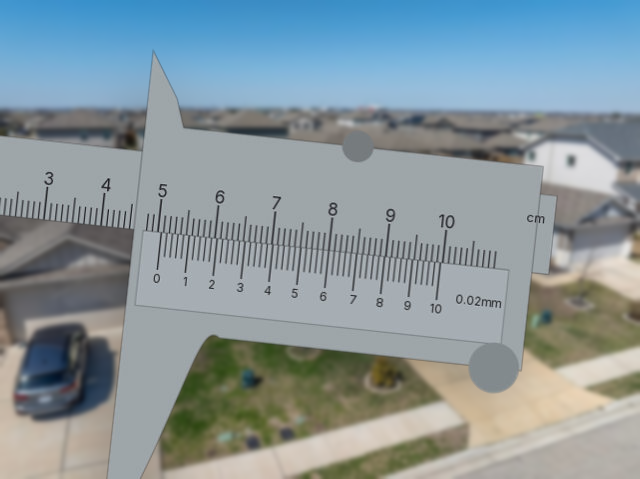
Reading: 50.6 mm
